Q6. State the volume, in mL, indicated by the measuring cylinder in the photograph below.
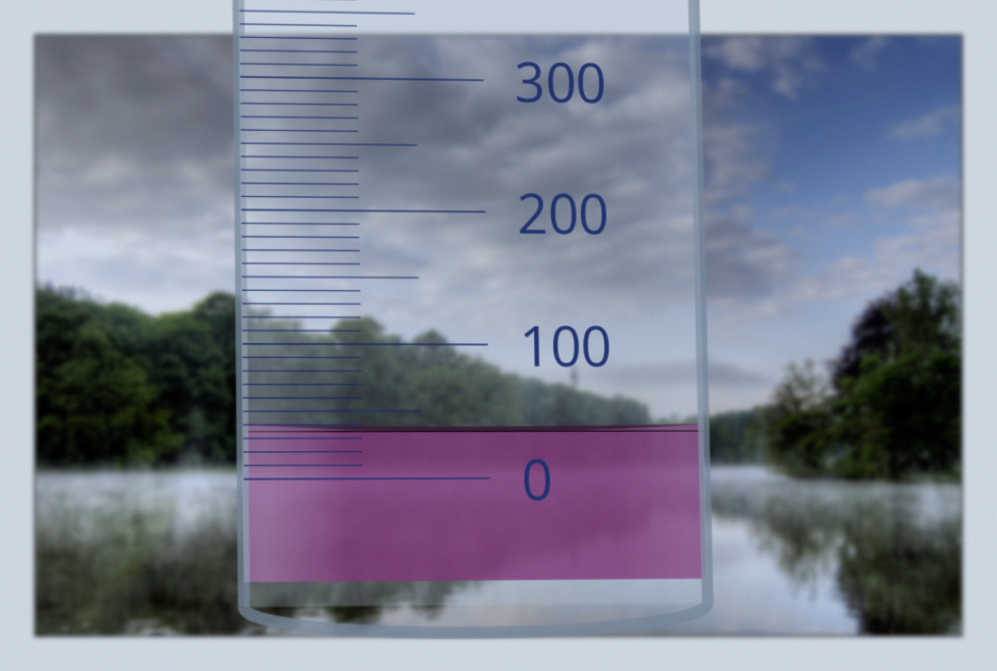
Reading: 35 mL
